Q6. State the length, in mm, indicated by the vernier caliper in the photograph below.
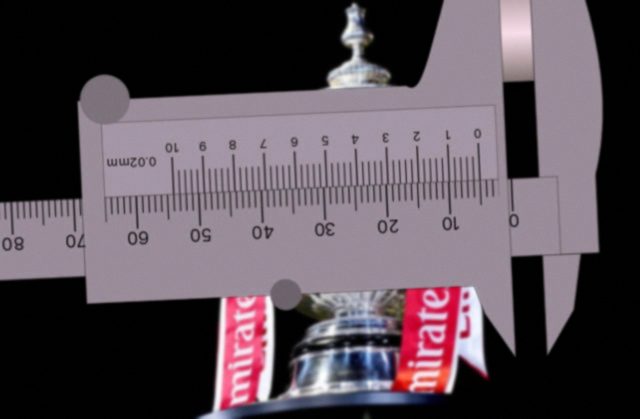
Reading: 5.0 mm
